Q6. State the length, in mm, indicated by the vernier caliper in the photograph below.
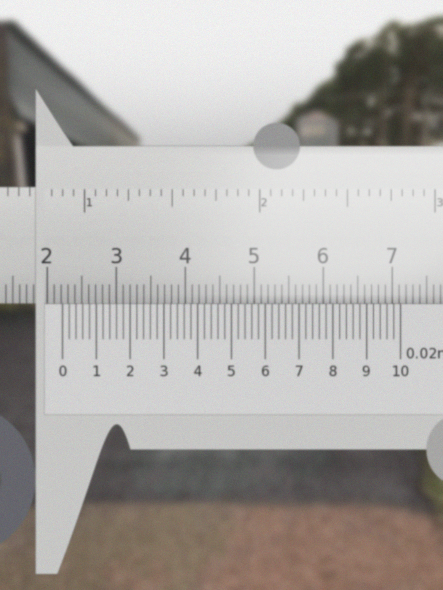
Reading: 22.2 mm
